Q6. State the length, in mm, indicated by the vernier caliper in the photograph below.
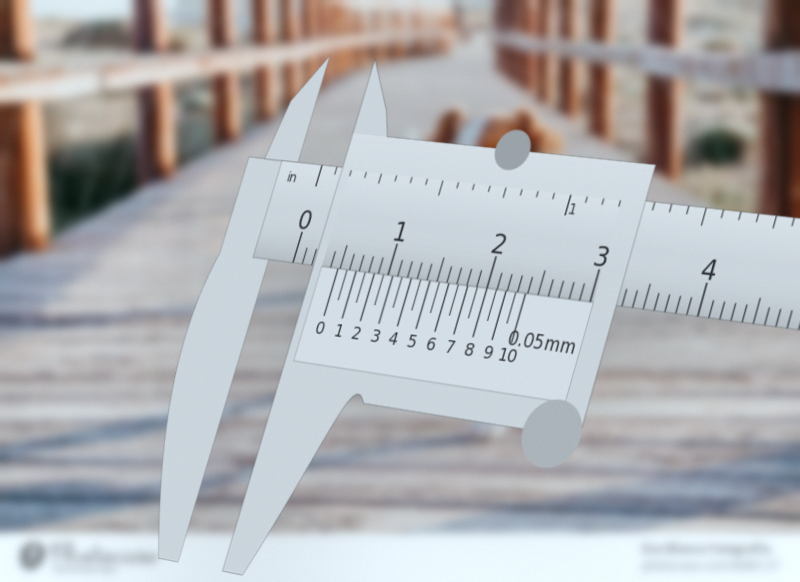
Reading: 4.8 mm
